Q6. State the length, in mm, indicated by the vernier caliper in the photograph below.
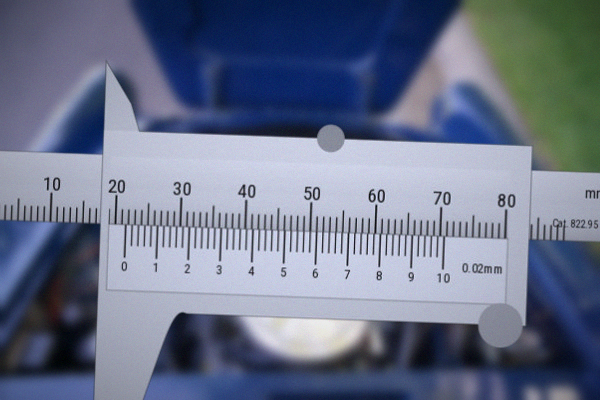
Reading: 21.6 mm
